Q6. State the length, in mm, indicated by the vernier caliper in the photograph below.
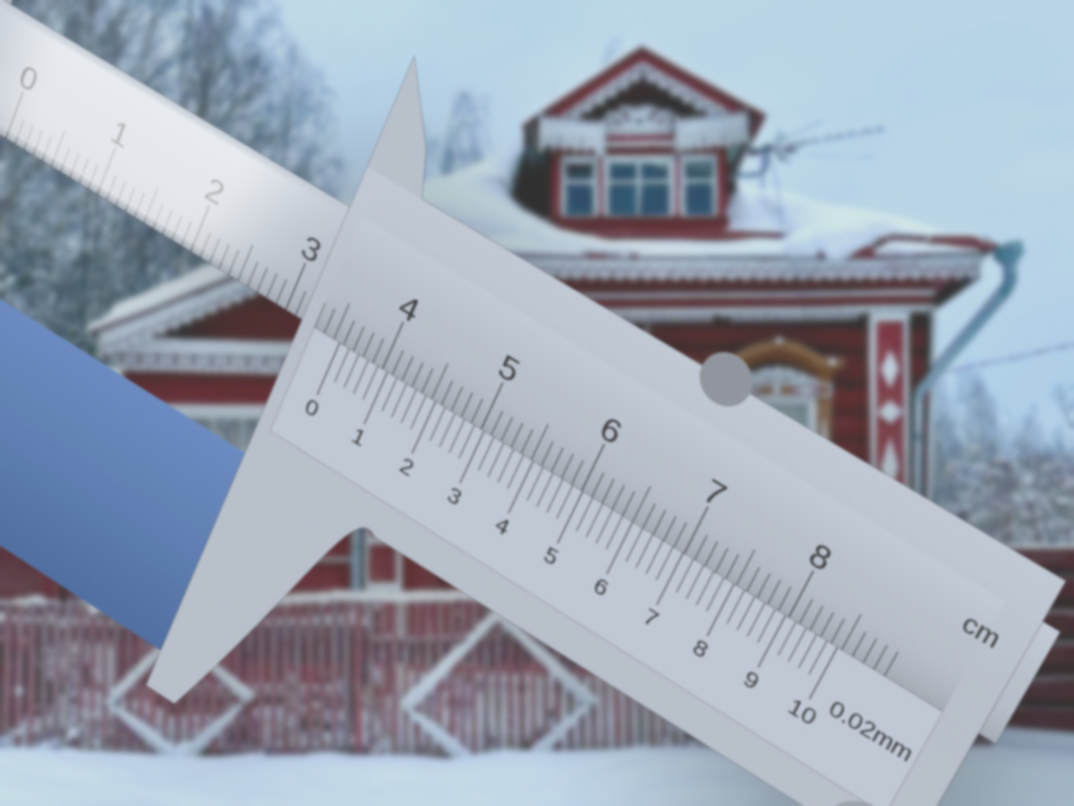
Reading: 35.6 mm
